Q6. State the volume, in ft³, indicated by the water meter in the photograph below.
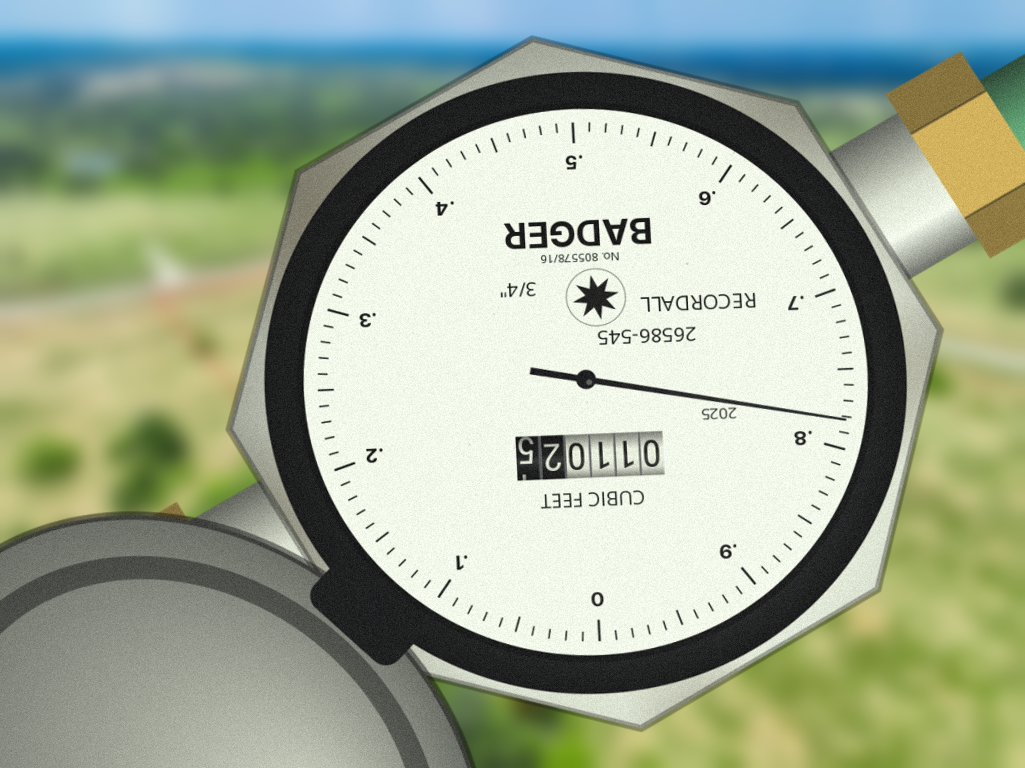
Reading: 11024.78 ft³
